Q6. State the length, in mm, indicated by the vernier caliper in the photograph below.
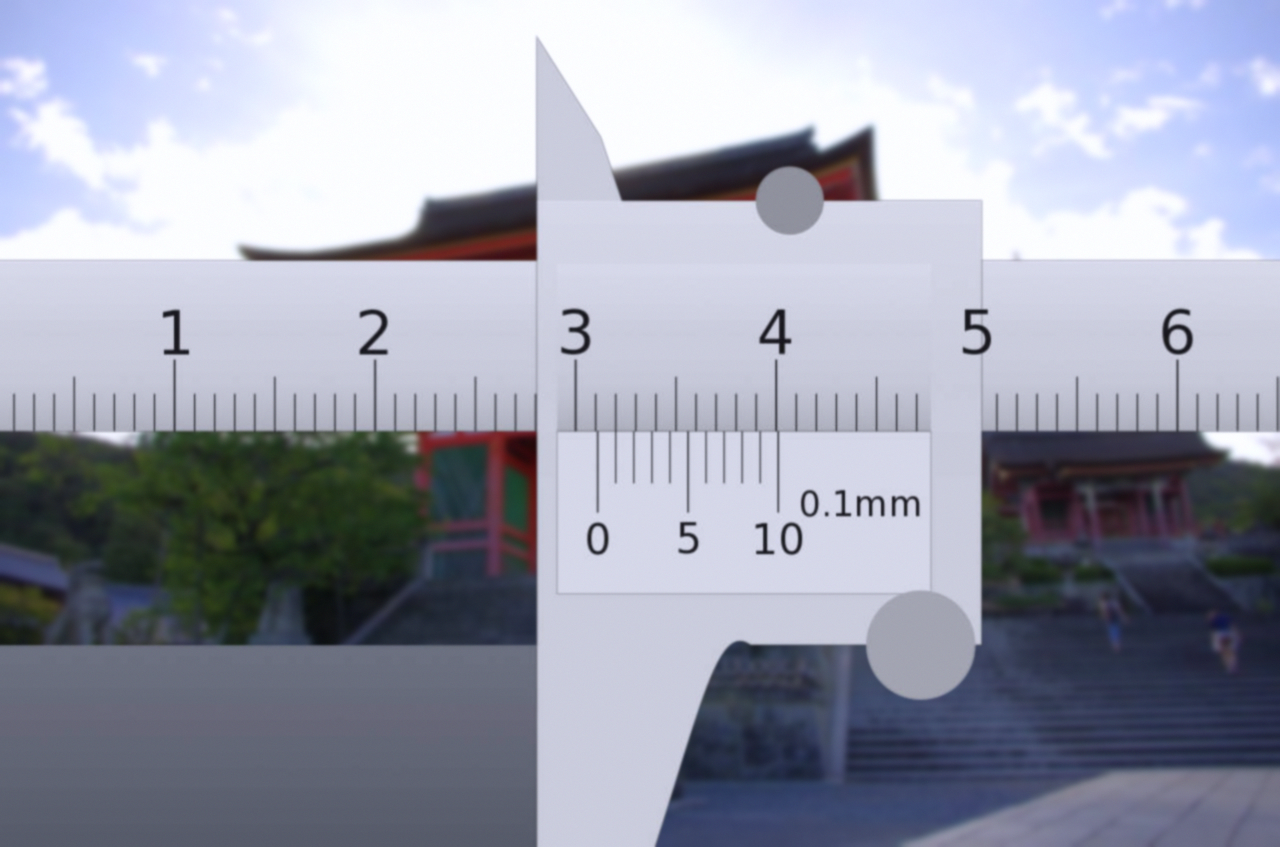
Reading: 31.1 mm
